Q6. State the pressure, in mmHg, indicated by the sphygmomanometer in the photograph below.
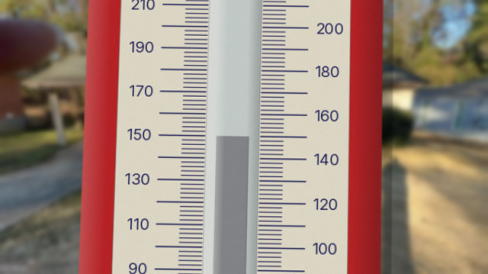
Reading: 150 mmHg
